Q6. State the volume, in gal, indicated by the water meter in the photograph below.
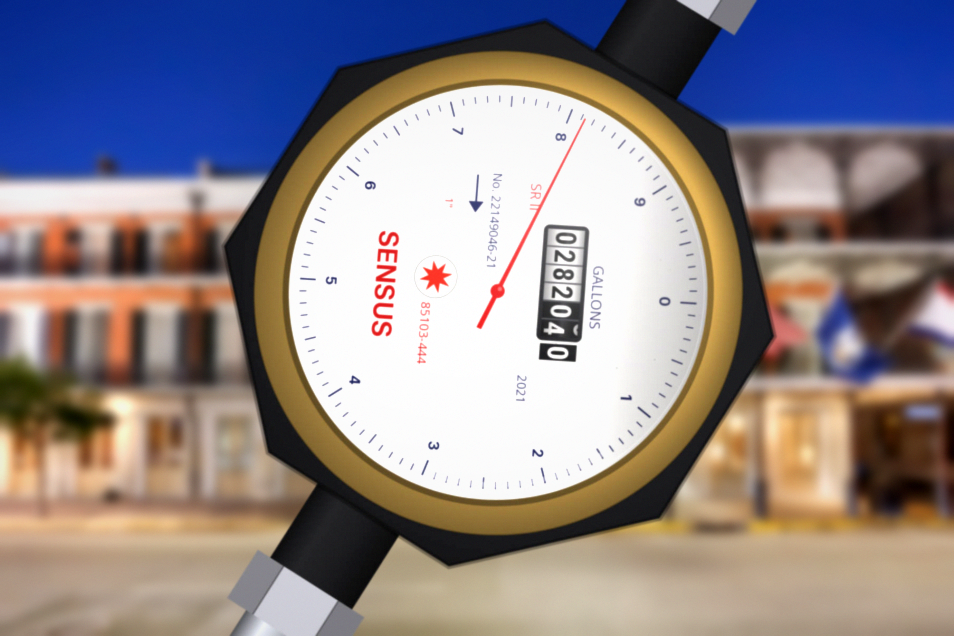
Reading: 282038.1 gal
